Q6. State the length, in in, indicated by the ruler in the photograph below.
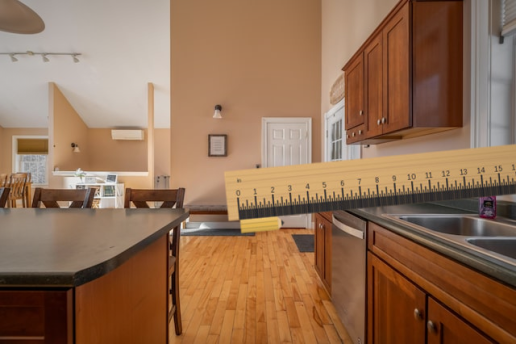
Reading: 2.5 in
